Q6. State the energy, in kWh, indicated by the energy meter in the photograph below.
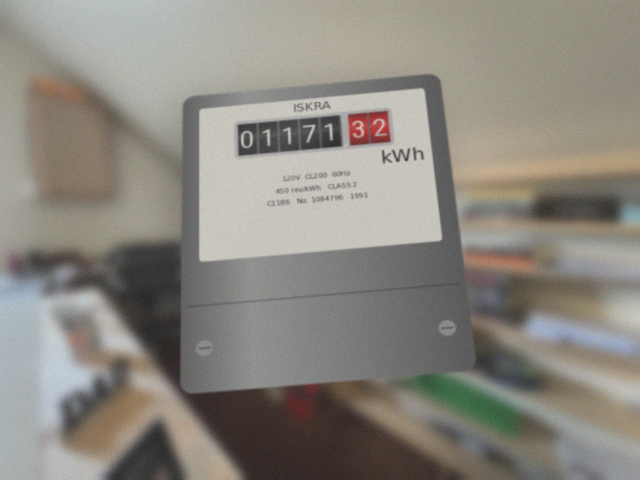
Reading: 1171.32 kWh
